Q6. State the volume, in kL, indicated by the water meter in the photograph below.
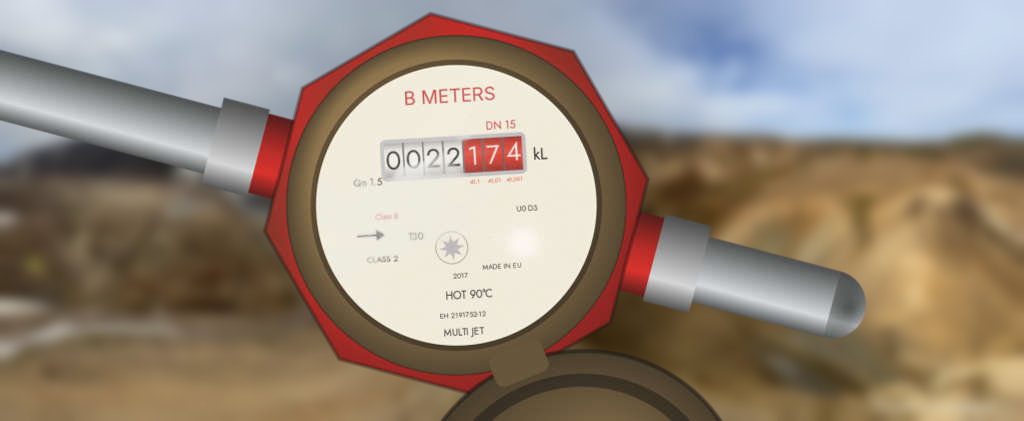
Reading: 22.174 kL
